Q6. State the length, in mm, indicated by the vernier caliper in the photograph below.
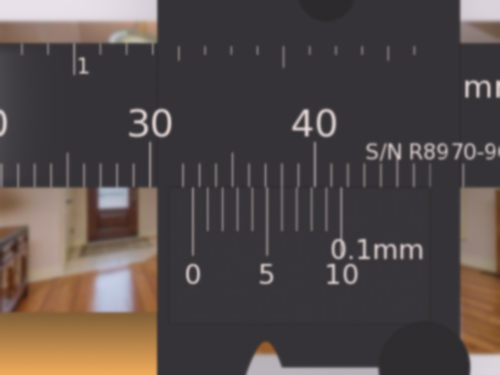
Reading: 32.6 mm
